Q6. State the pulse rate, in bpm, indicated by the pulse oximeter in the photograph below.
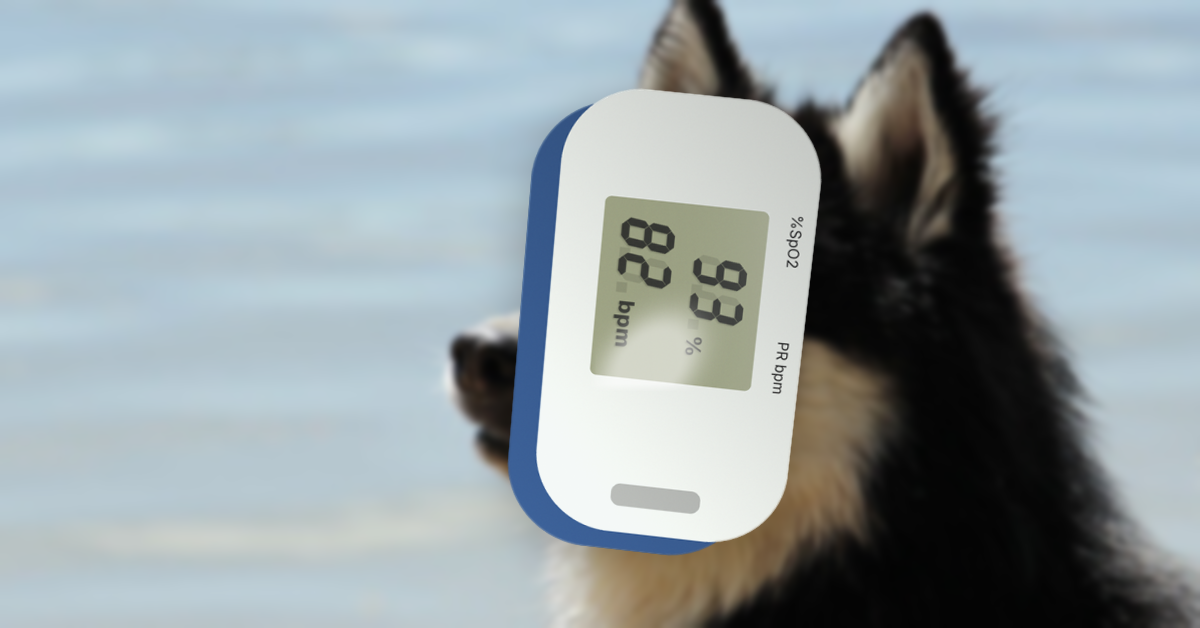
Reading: 82 bpm
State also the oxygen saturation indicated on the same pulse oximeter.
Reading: 93 %
